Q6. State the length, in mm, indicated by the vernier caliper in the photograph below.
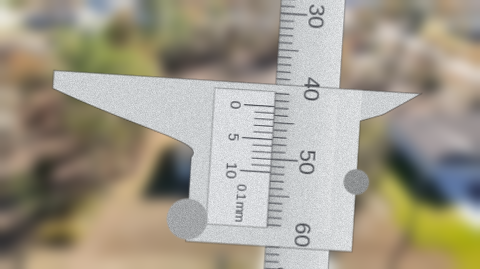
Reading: 42.8 mm
